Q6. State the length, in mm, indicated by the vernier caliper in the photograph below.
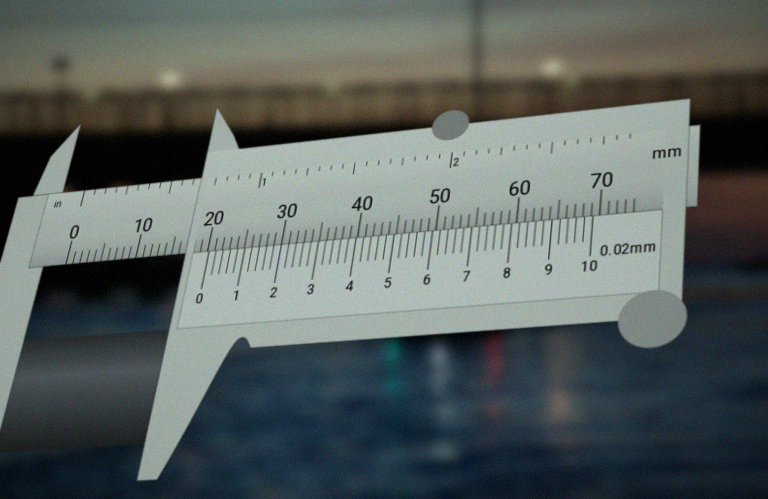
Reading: 20.2 mm
